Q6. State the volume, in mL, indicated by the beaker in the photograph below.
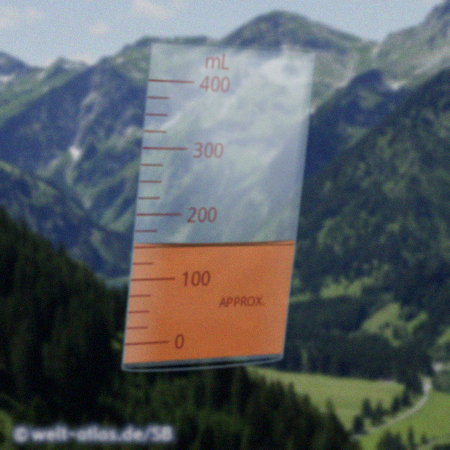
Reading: 150 mL
